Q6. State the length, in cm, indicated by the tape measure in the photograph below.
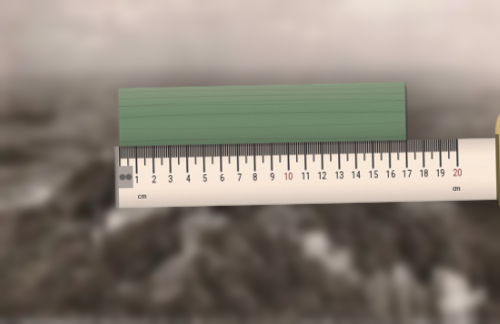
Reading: 17 cm
